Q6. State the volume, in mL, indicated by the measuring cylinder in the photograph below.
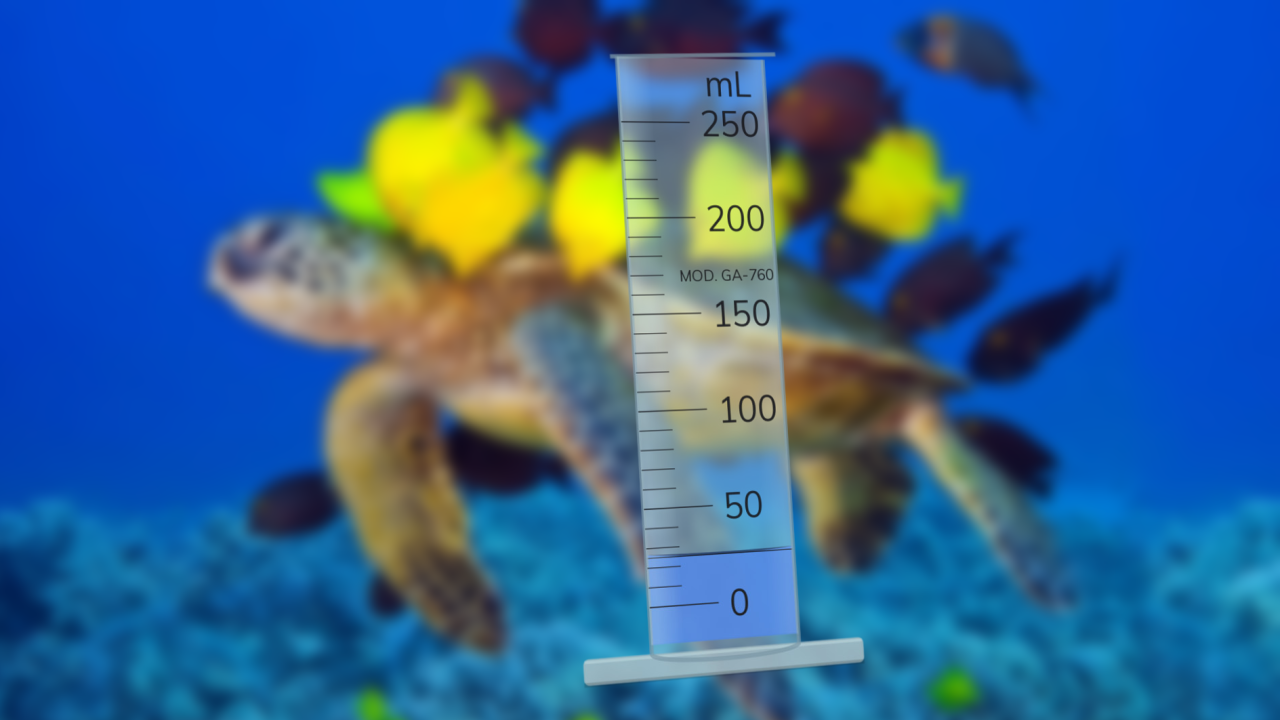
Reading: 25 mL
